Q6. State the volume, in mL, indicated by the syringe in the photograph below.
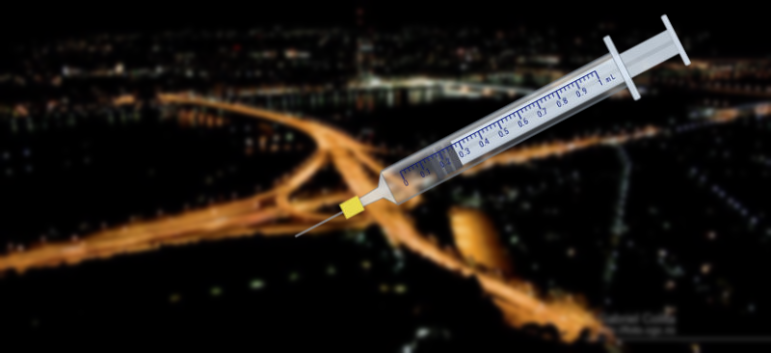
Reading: 0.14 mL
